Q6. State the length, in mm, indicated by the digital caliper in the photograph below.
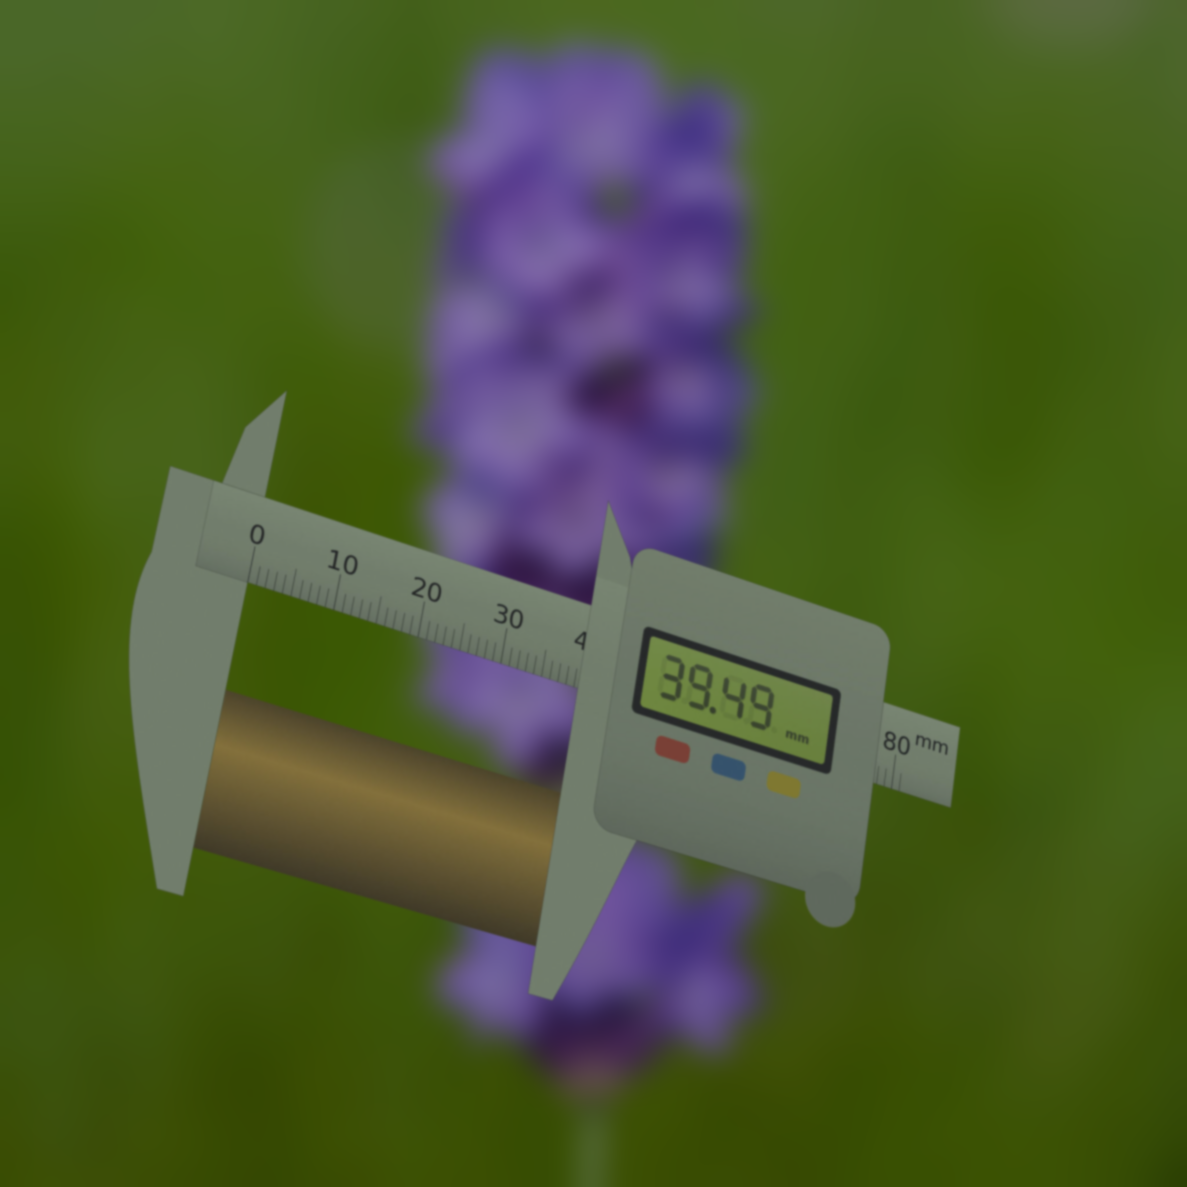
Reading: 39.49 mm
